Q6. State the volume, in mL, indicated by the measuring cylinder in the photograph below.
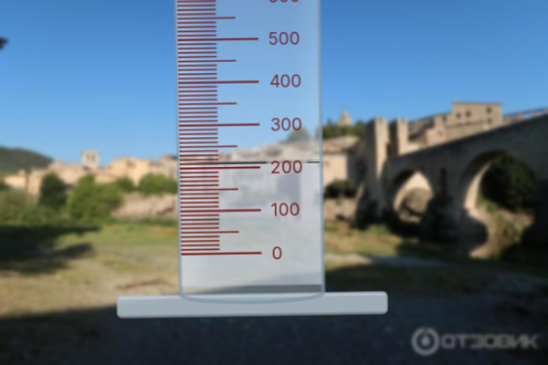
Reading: 210 mL
